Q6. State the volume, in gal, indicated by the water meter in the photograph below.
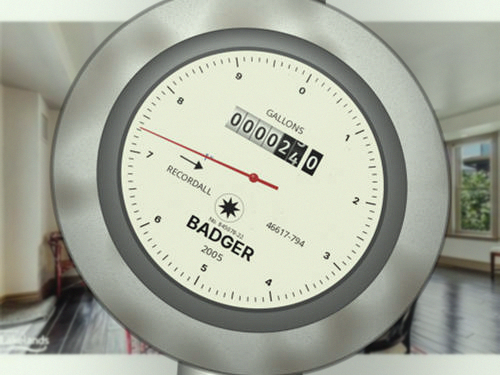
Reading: 237.3 gal
